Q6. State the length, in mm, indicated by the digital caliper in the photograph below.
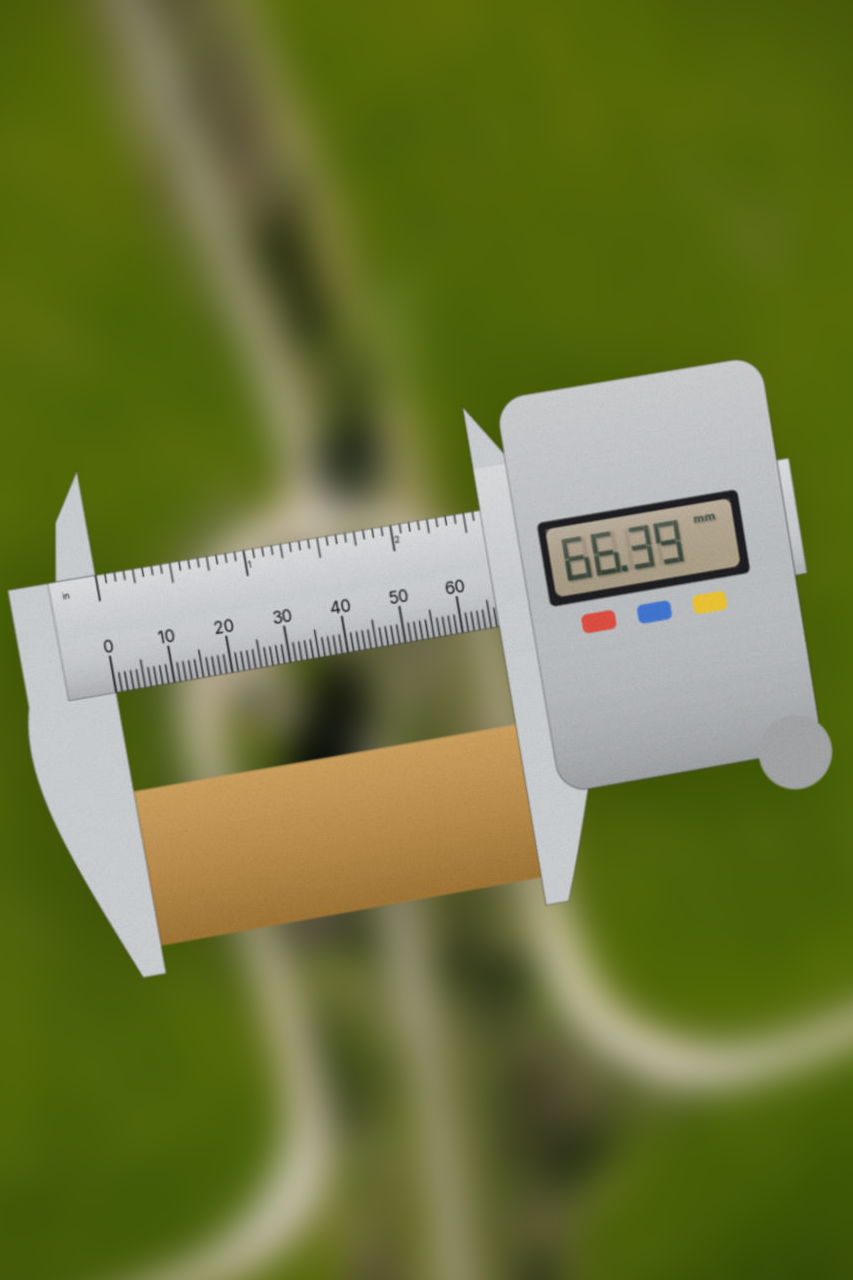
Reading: 66.39 mm
